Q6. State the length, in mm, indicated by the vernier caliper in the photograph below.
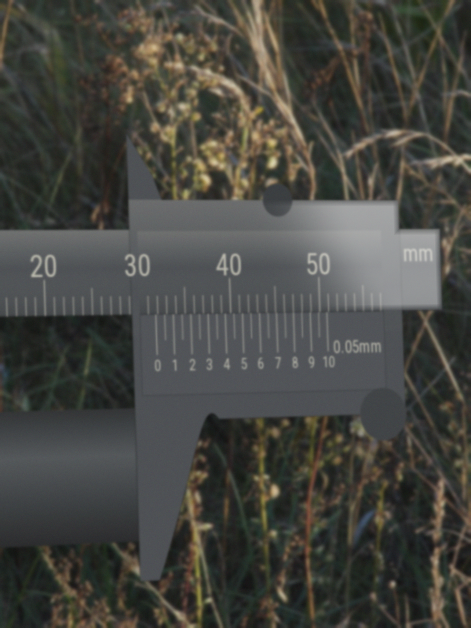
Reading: 31.8 mm
